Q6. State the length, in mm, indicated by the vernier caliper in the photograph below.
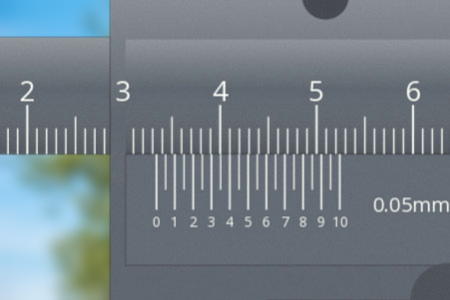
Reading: 33.4 mm
